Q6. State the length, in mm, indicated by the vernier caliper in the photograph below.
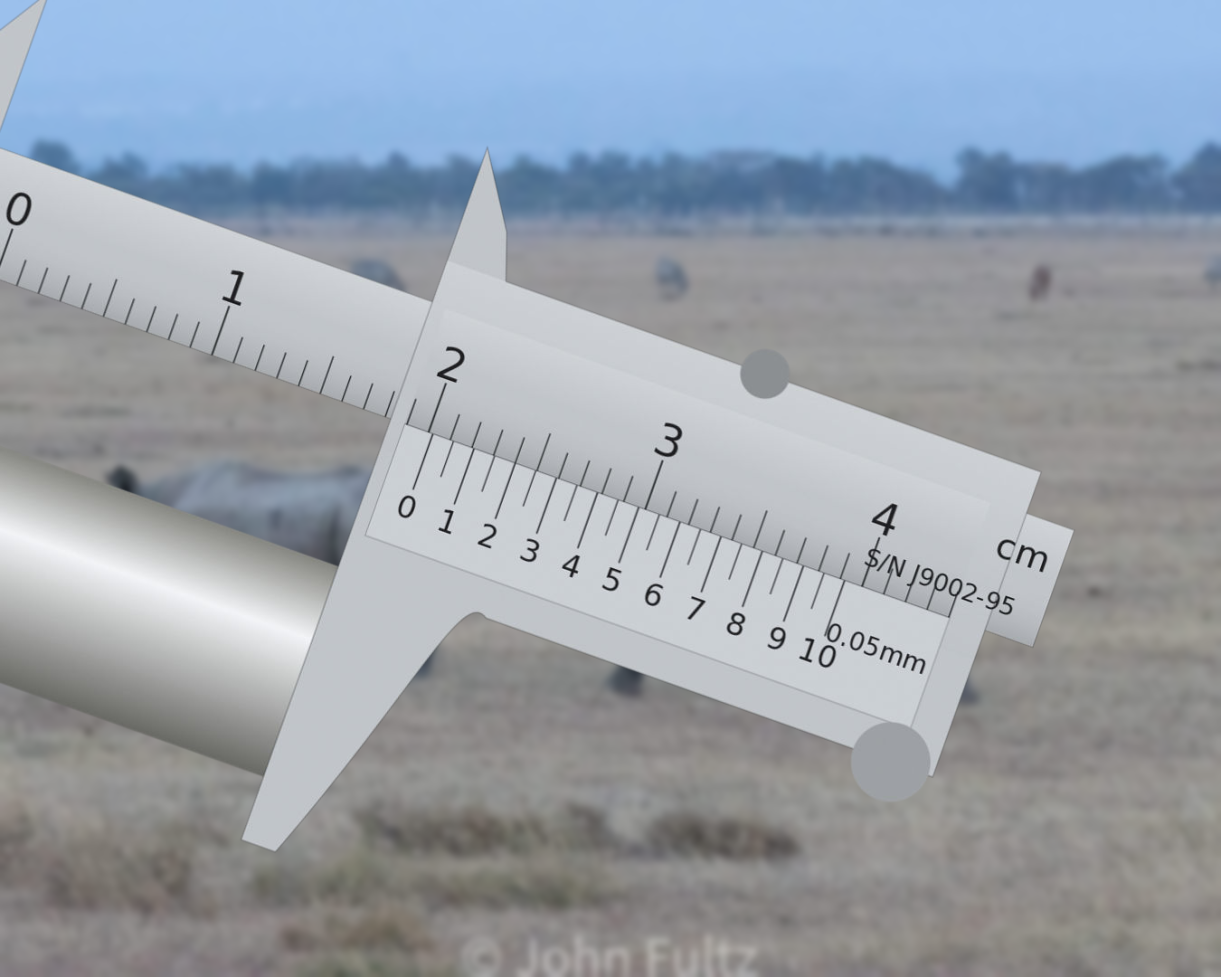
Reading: 20.20 mm
